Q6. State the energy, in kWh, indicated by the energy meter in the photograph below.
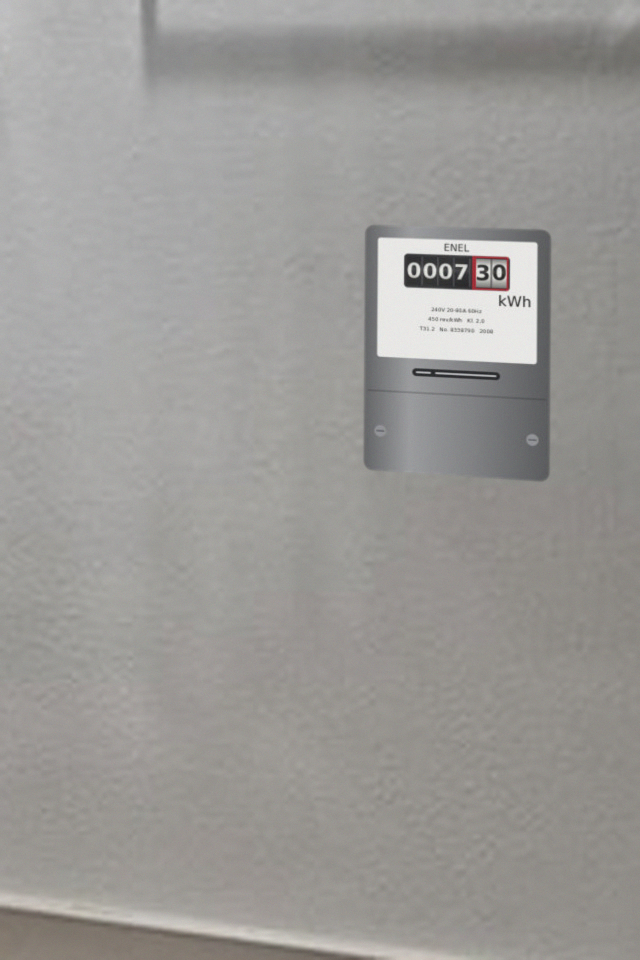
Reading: 7.30 kWh
